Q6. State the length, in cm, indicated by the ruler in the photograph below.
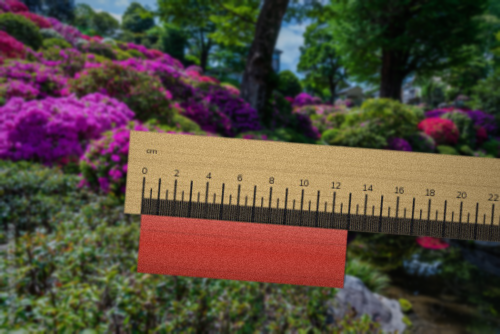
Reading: 13 cm
